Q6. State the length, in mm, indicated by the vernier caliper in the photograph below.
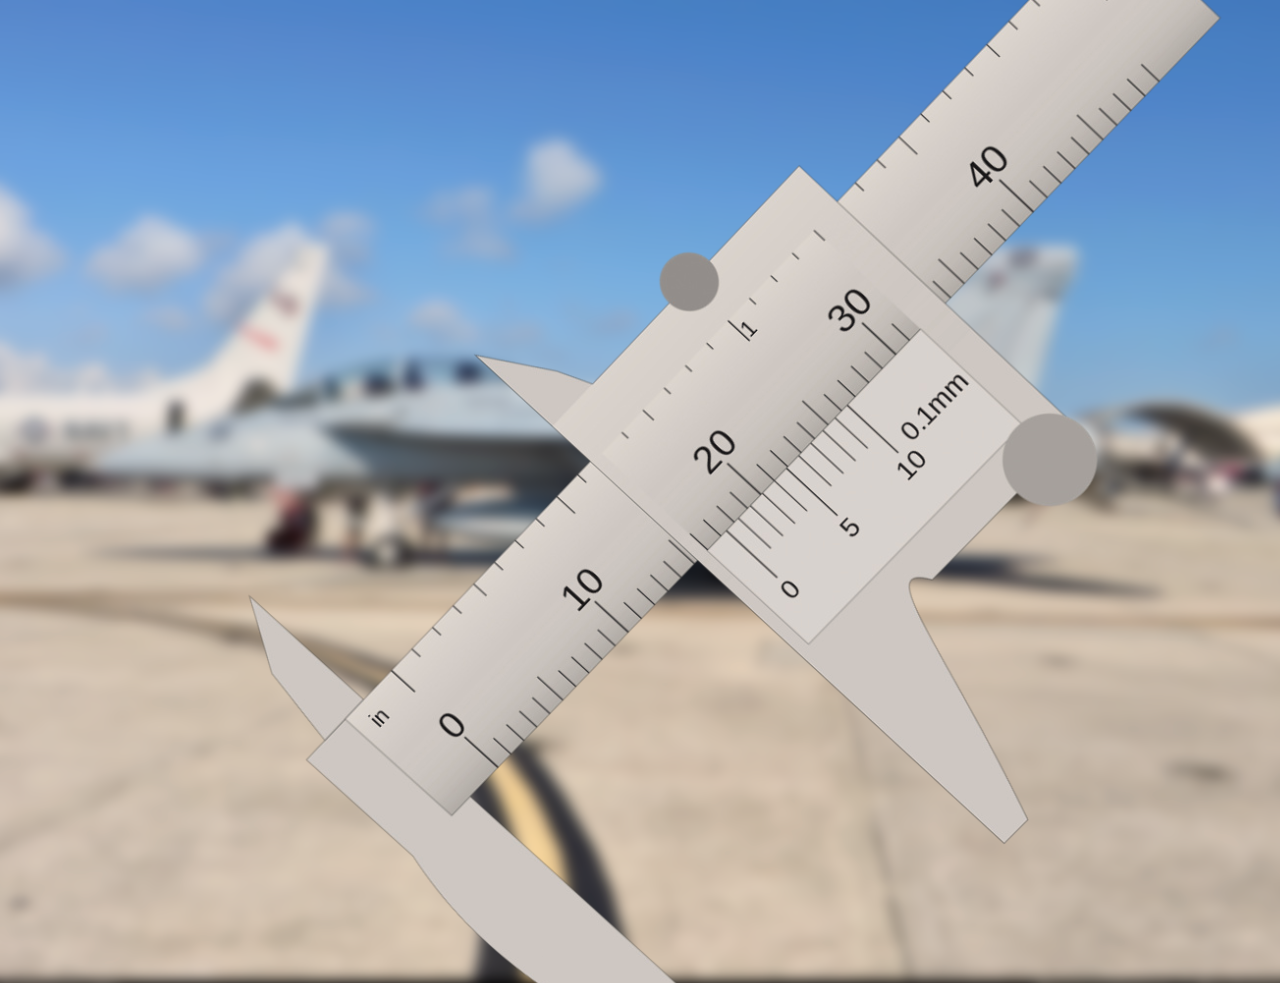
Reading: 17.4 mm
